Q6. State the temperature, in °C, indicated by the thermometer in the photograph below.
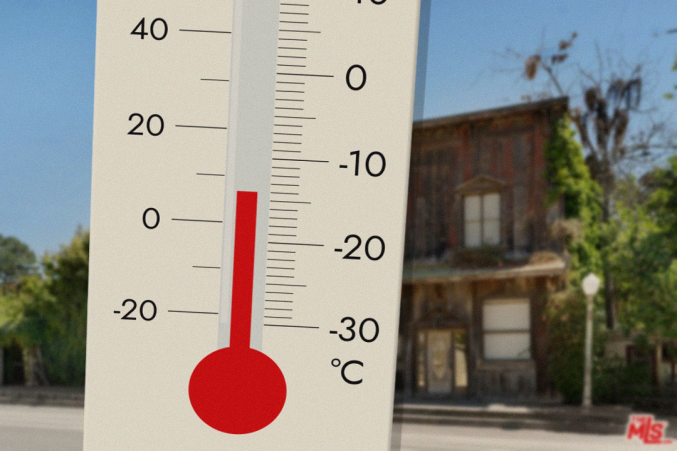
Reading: -14 °C
